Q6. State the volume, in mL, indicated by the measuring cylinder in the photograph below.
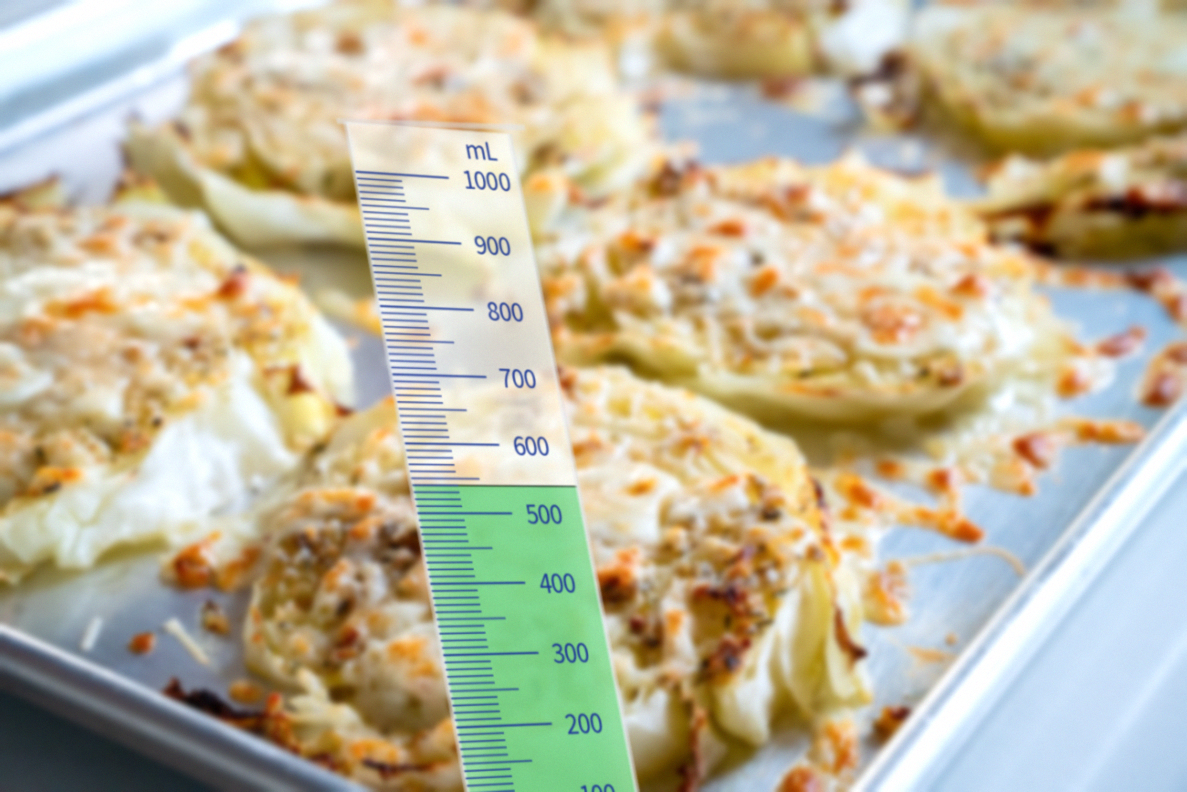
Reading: 540 mL
